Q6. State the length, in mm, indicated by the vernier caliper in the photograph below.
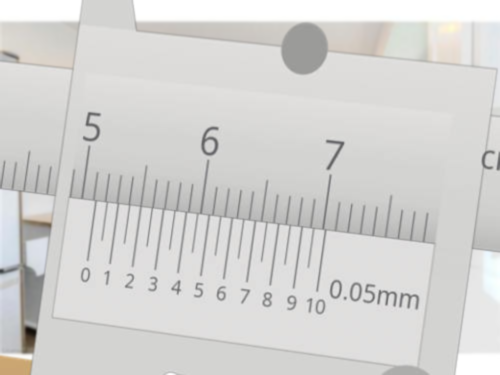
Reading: 51.2 mm
